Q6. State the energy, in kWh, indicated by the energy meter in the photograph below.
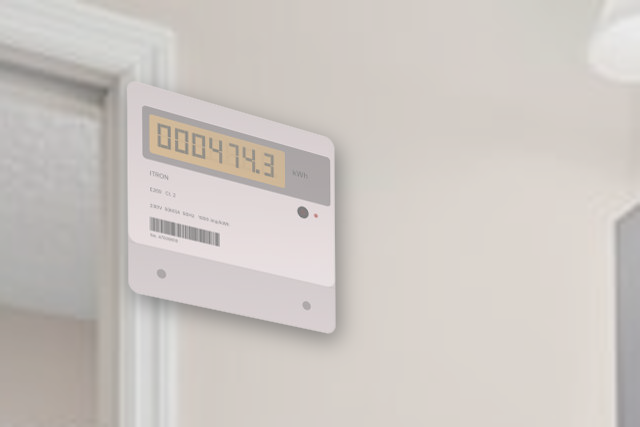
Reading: 474.3 kWh
